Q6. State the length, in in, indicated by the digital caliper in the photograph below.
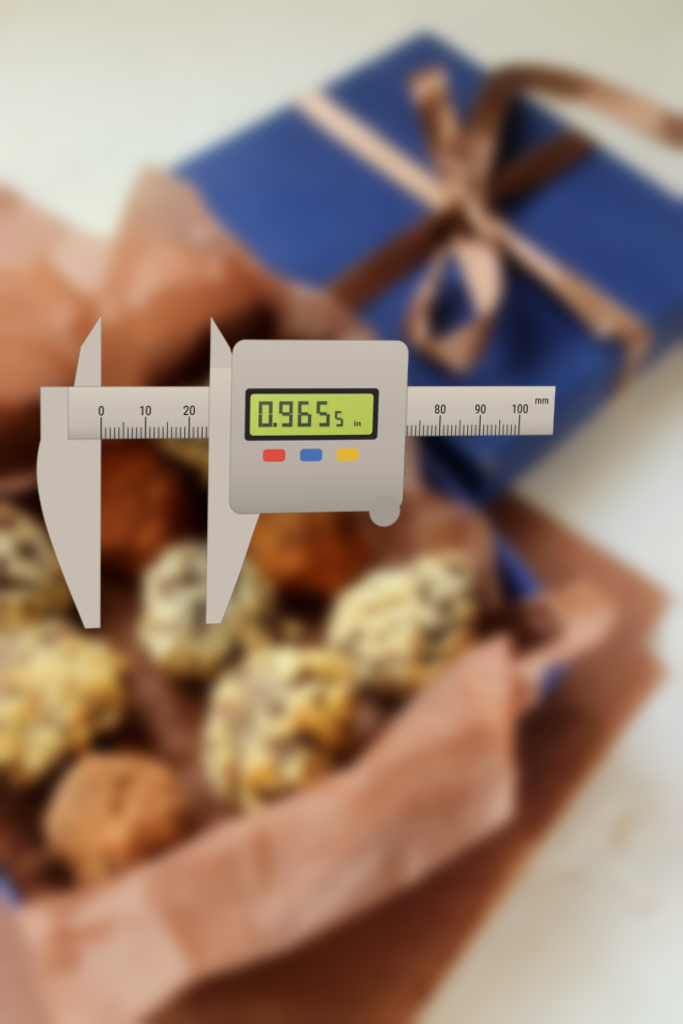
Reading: 0.9655 in
